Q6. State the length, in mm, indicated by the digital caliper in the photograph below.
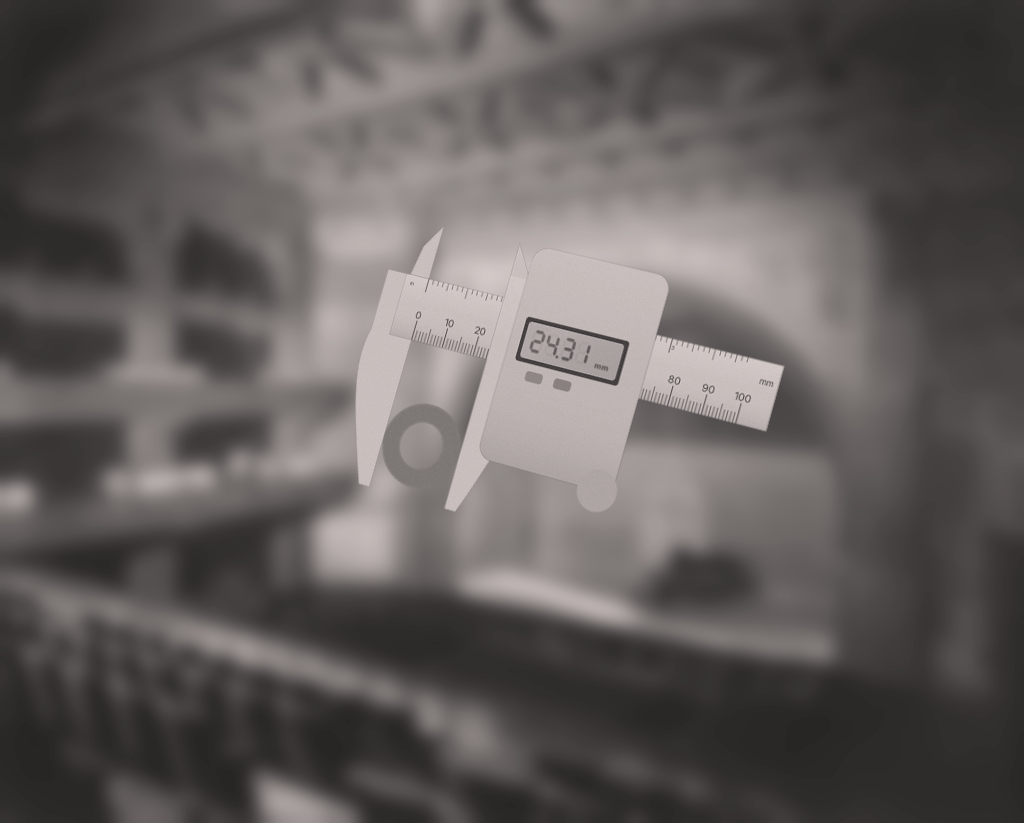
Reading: 24.31 mm
